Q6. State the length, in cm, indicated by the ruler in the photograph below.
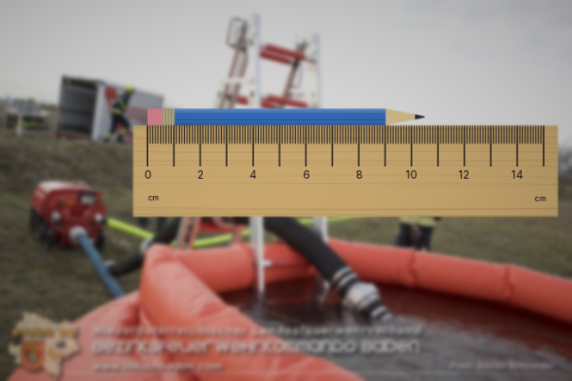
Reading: 10.5 cm
